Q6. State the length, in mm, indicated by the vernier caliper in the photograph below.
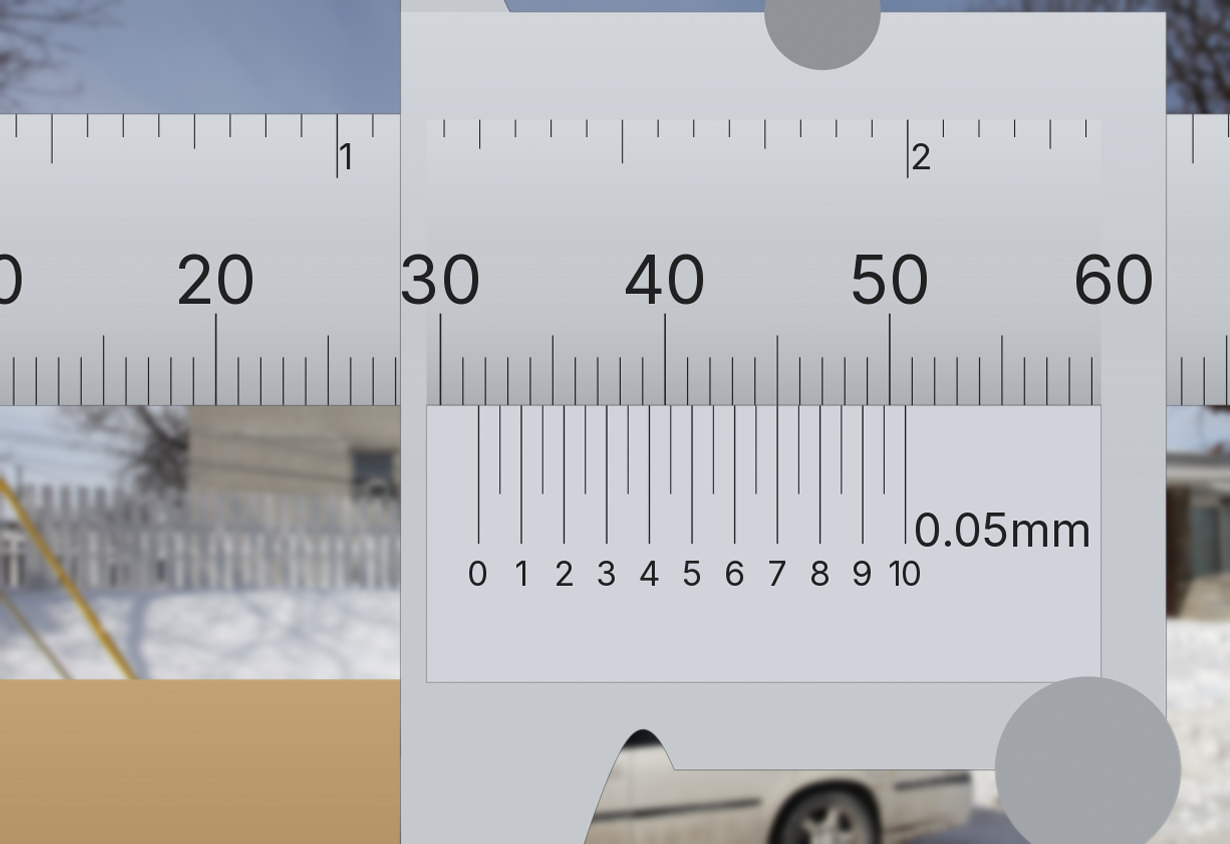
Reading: 31.7 mm
